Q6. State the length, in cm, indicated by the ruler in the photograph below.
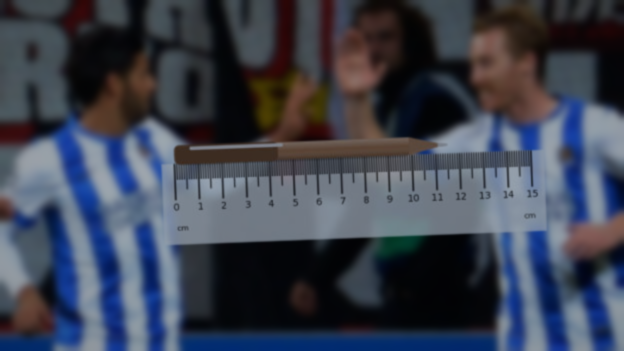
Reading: 11.5 cm
